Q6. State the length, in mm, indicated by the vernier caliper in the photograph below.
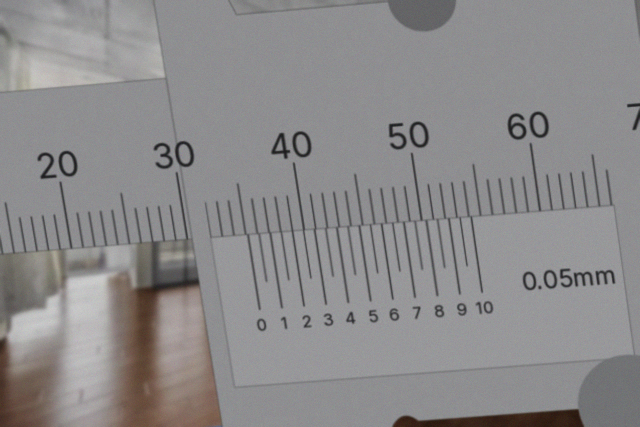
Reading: 35.2 mm
